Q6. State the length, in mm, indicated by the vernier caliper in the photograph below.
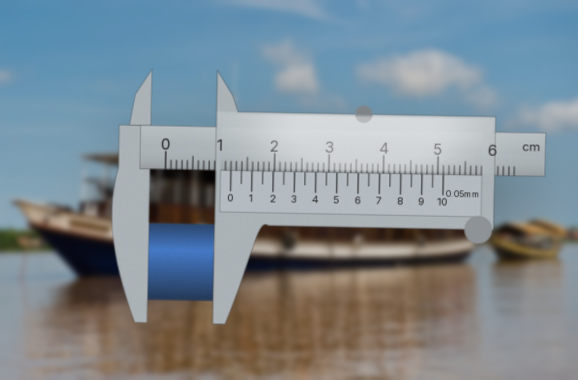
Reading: 12.0 mm
